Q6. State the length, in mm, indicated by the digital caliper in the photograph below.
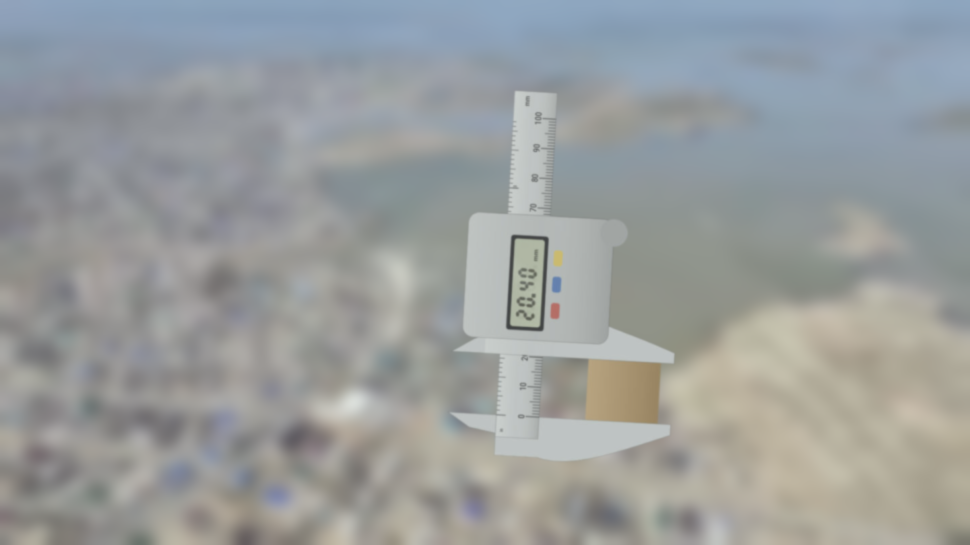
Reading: 20.40 mm
